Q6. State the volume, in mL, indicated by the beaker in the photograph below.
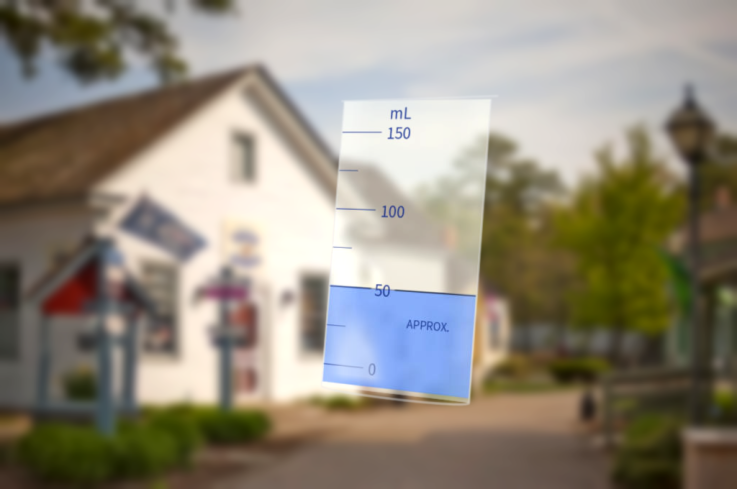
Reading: 50 mL
